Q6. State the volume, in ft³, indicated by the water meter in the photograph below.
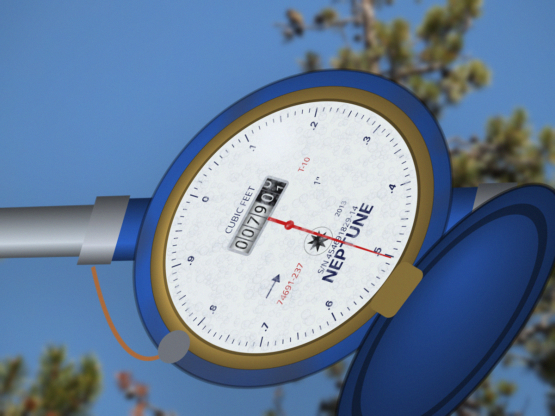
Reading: 7900.50 ft³
